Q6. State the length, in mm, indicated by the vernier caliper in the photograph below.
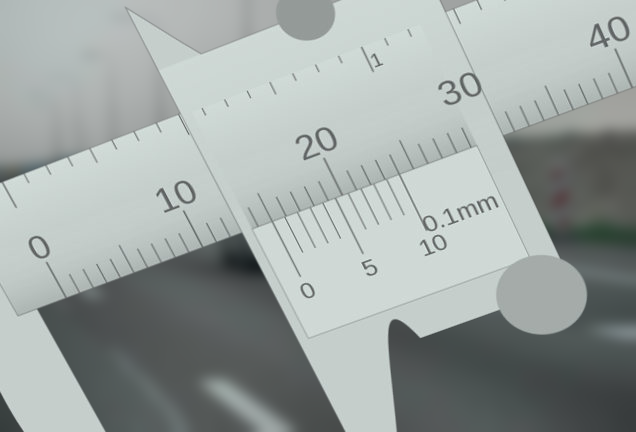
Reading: 15.0 mm
